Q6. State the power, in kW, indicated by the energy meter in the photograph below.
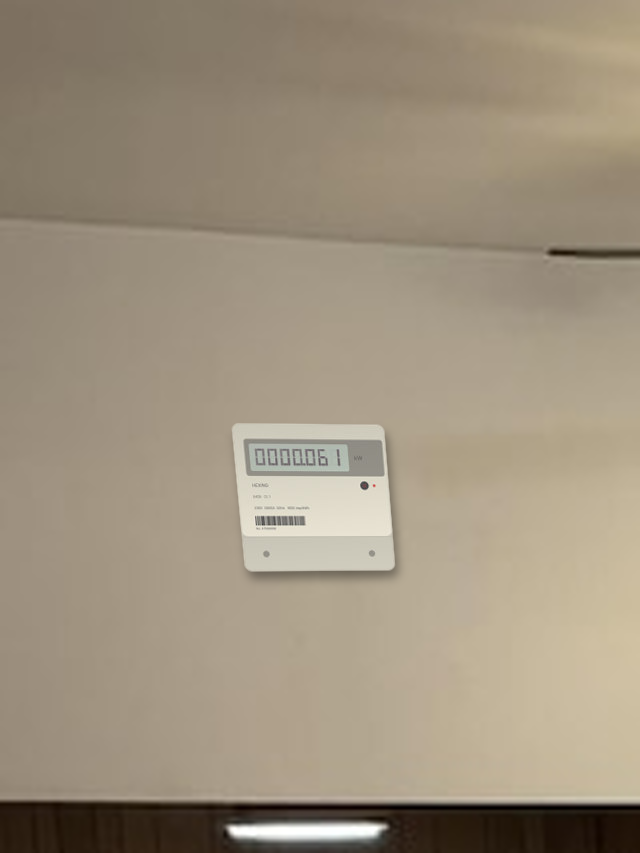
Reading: 0.061 kW
